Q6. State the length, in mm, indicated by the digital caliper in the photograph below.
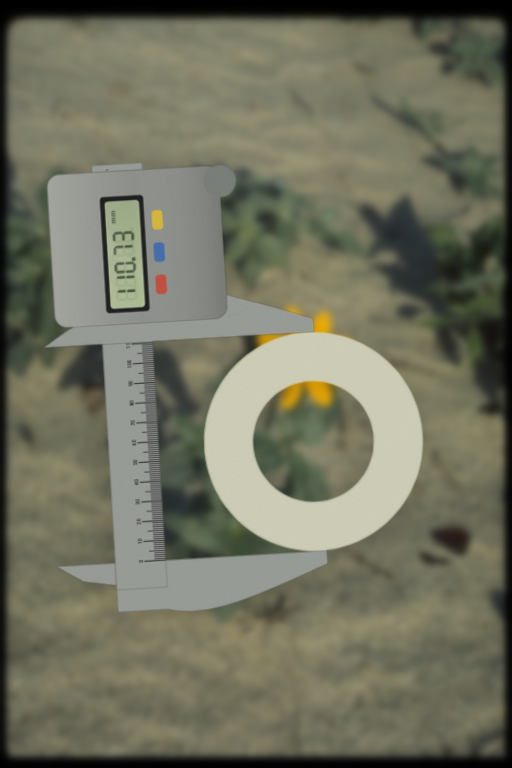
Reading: 110.73 mm
